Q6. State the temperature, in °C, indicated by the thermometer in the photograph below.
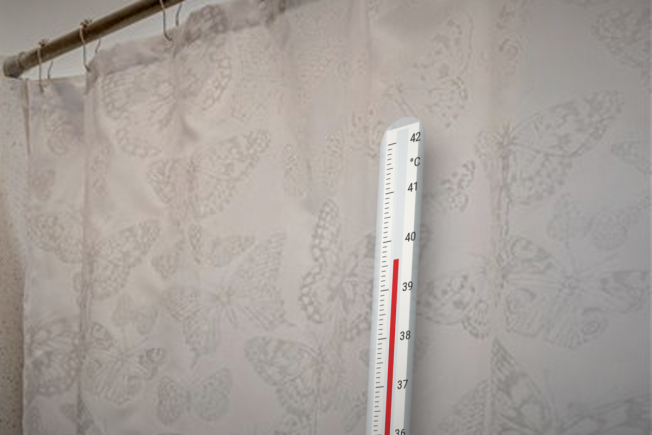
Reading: 39.6 °C
